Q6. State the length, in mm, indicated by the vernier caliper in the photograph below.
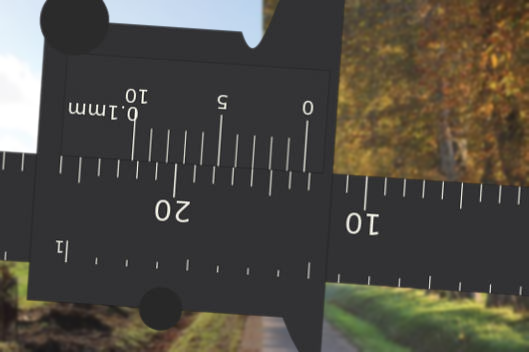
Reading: 13.3 mm
